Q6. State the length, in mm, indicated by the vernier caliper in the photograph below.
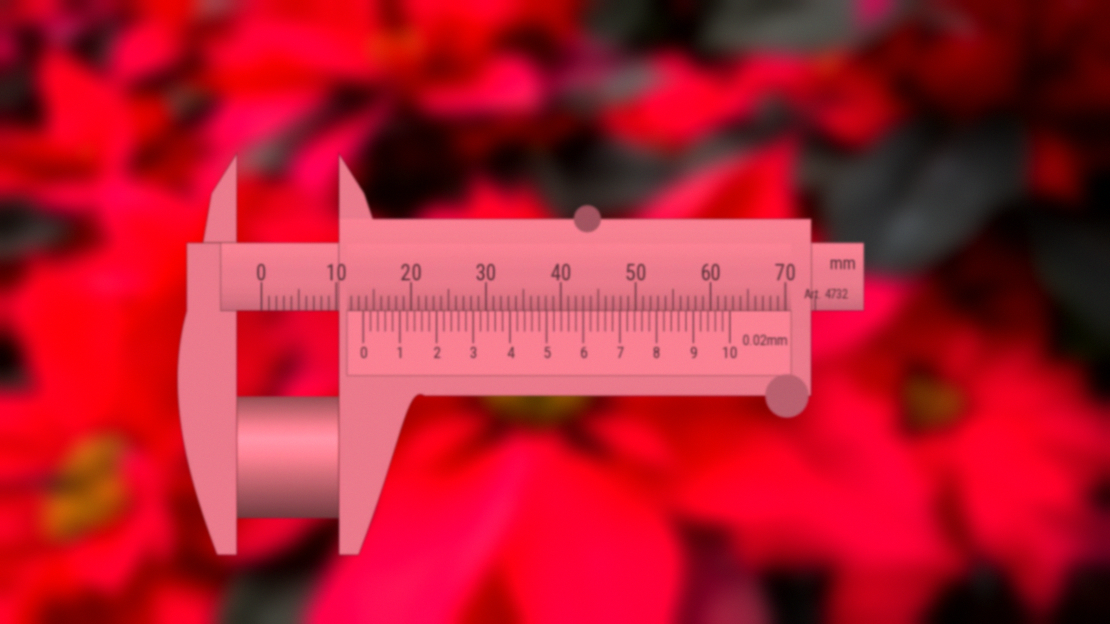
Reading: 13.6 mm
